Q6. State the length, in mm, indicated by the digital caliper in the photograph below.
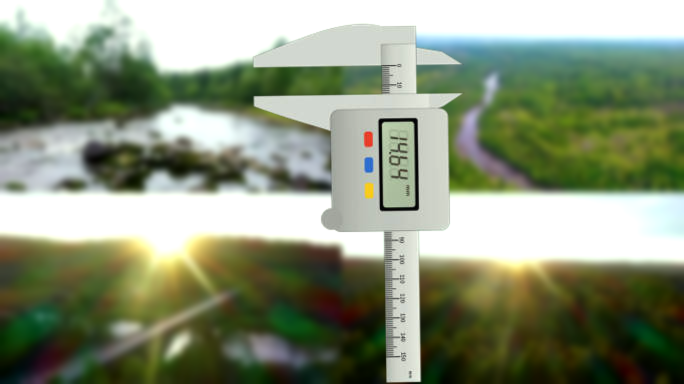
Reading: 14.64 mm
